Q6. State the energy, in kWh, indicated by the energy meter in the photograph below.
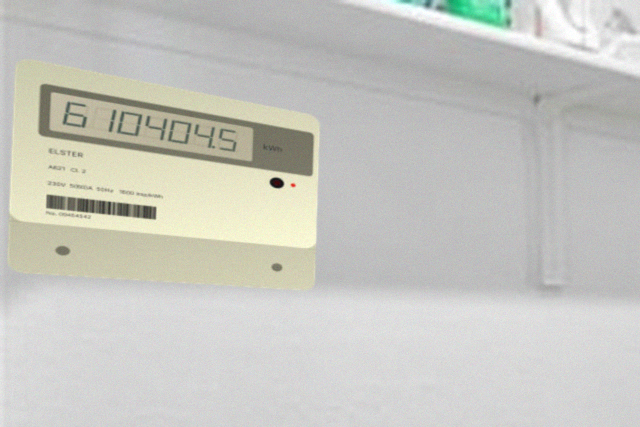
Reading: 610404.5 kWh
